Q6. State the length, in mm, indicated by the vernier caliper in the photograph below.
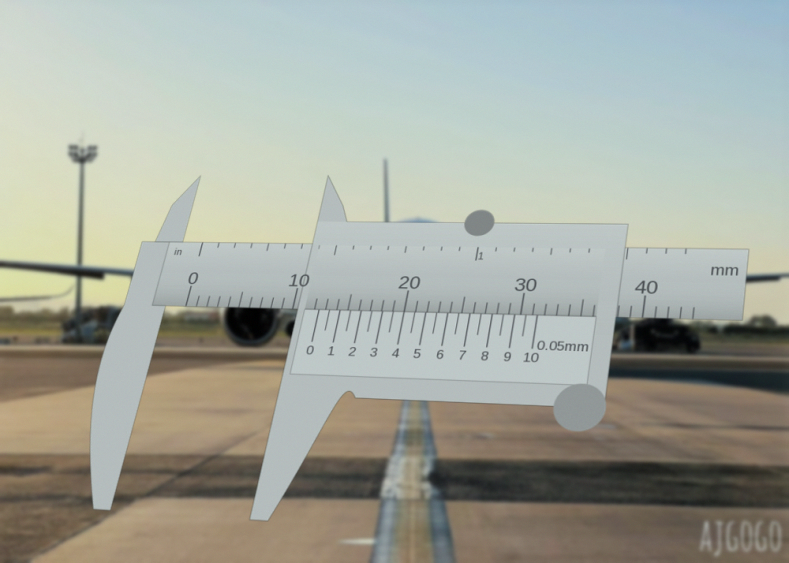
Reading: 12.4 mm
